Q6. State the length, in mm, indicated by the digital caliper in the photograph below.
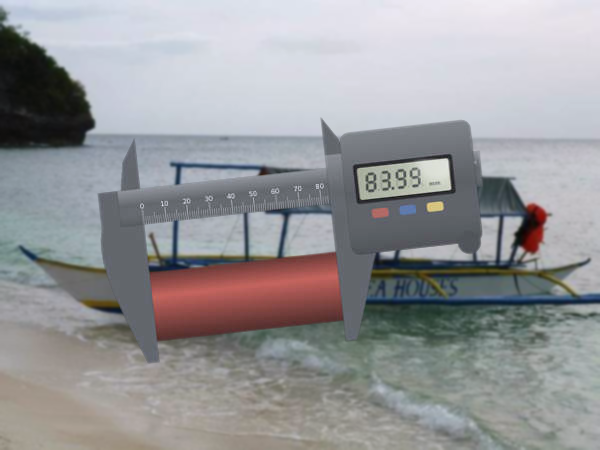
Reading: 83.99 mm
